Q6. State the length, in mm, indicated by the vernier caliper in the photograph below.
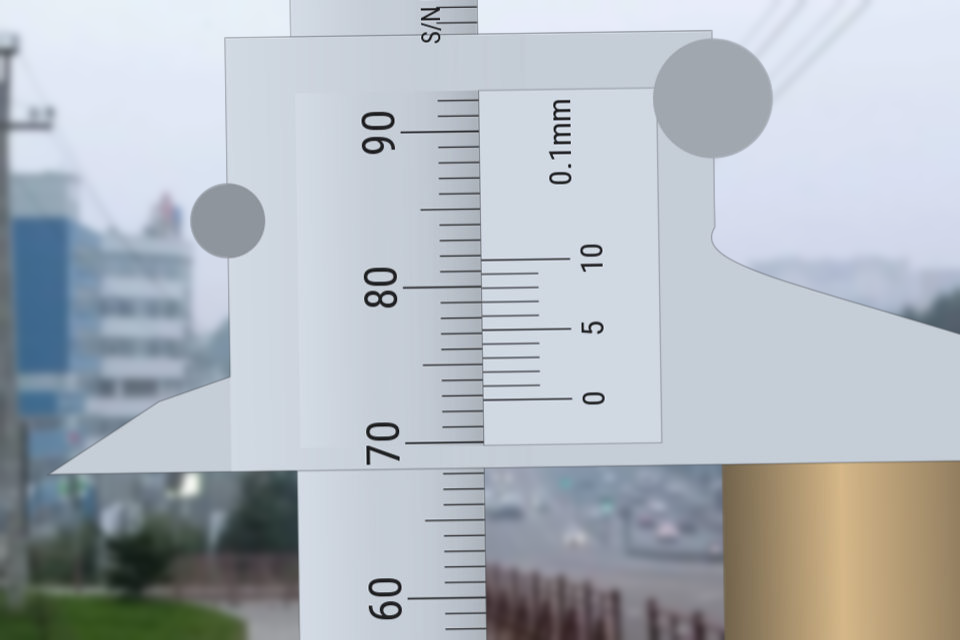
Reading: 72.7 mm
